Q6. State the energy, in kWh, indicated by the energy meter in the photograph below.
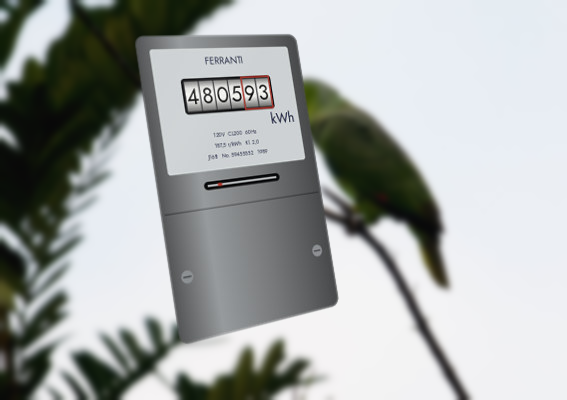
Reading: 4805.93 kWh
